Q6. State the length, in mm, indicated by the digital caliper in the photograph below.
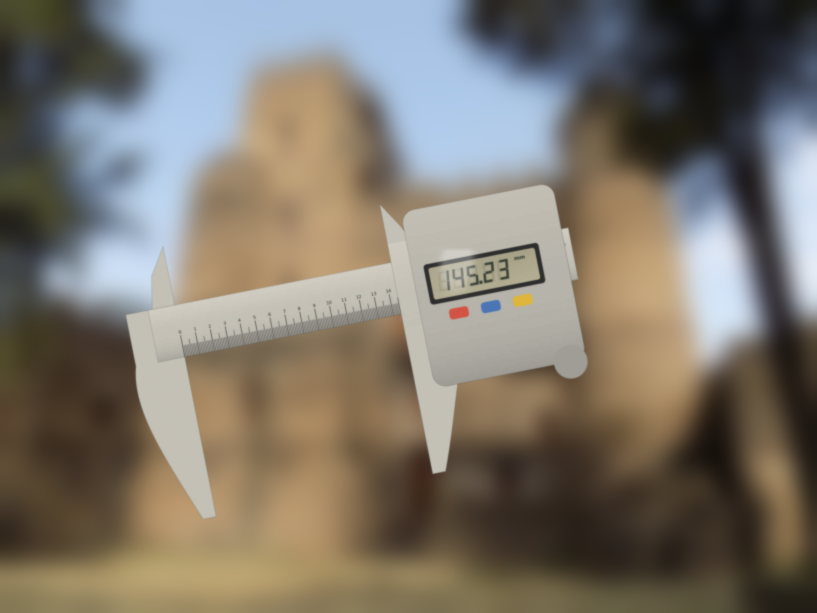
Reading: 145.23 mm
